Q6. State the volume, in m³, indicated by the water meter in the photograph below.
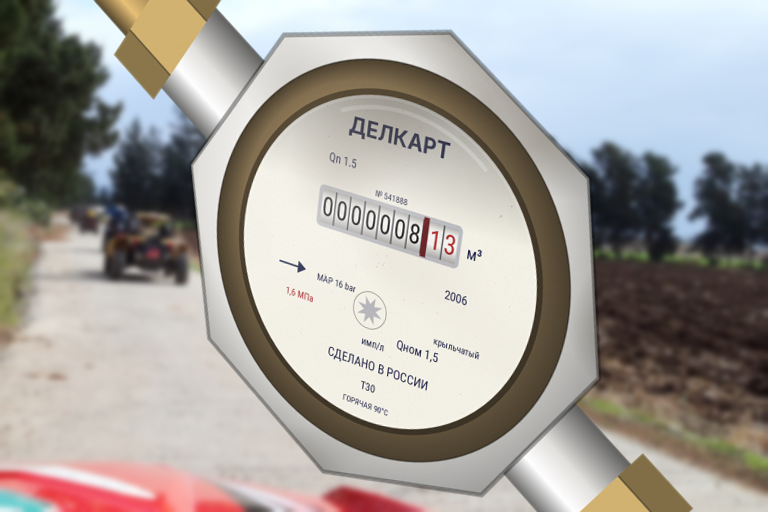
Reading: 8.13 m³
